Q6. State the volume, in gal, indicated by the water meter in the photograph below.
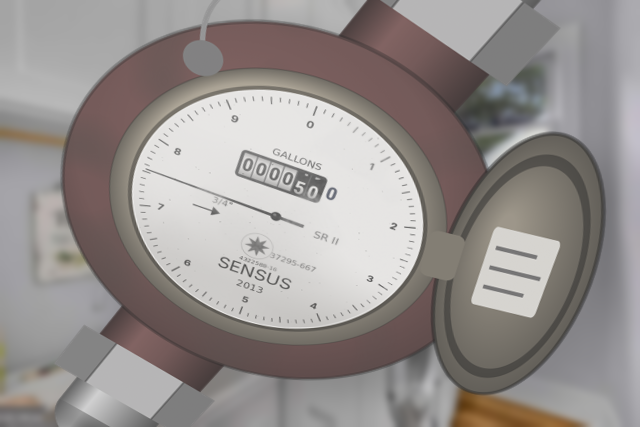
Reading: 497.5 gal
